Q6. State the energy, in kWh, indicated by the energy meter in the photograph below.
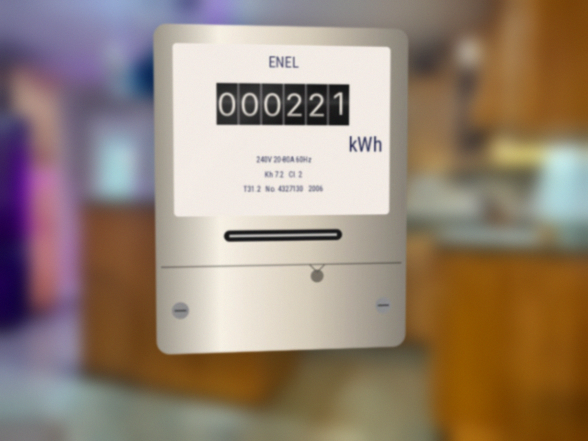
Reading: 221 kWh
